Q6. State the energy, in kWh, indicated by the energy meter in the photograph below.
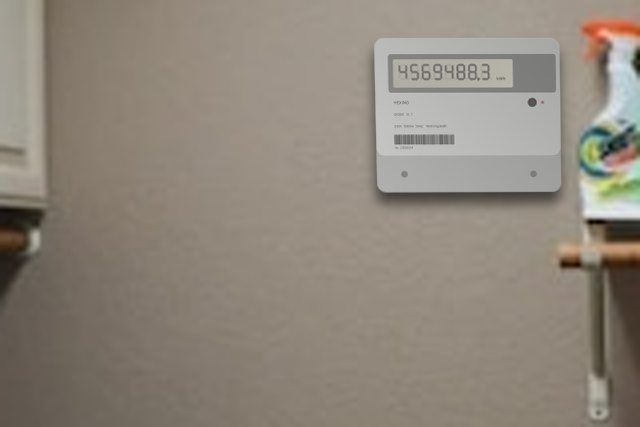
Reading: 4569488.3 kWh
